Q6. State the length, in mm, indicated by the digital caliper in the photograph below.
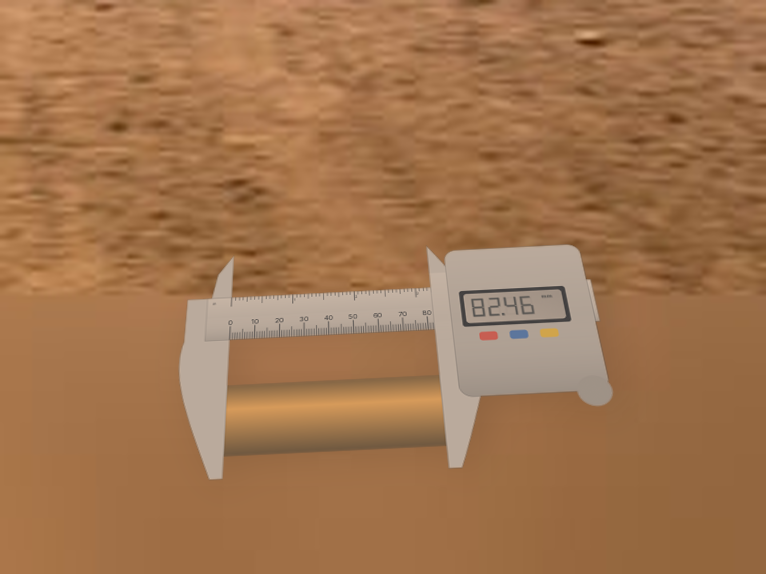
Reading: 82.46 mm
